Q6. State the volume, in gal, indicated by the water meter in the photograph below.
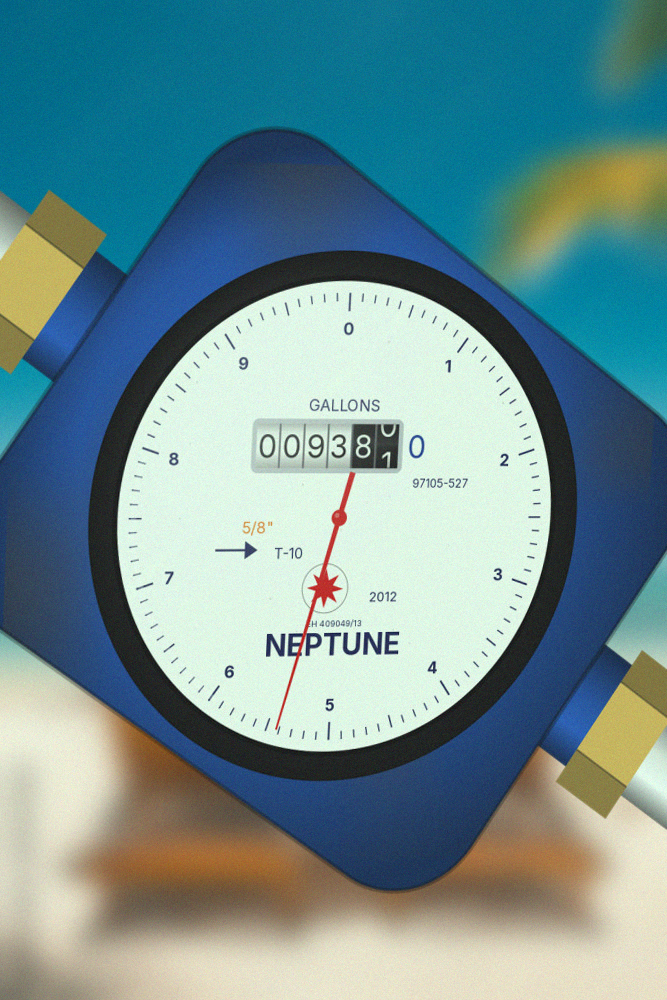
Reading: 93805.4 gal
